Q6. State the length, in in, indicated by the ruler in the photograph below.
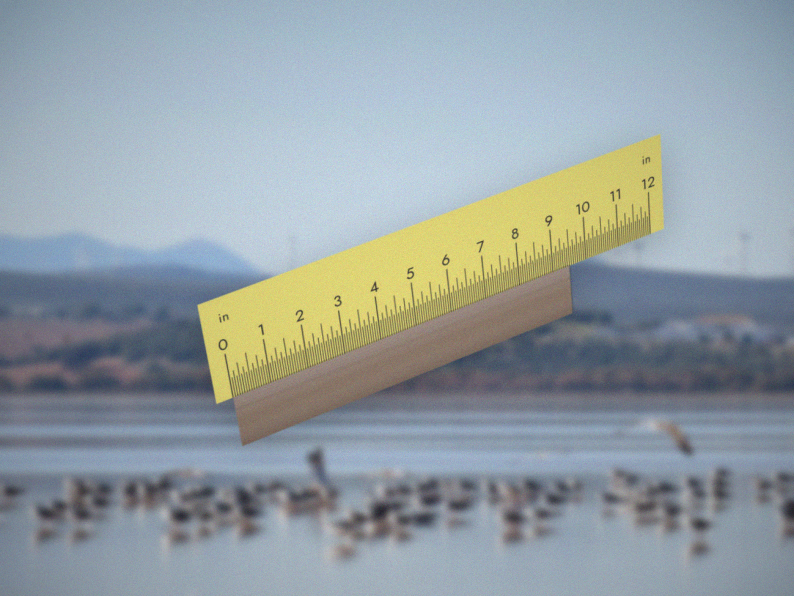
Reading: 9.5 in
